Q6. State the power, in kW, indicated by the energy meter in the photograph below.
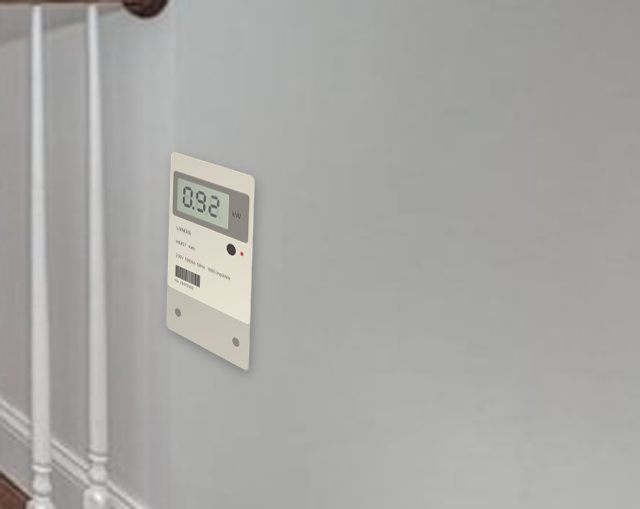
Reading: 0.92 kW
